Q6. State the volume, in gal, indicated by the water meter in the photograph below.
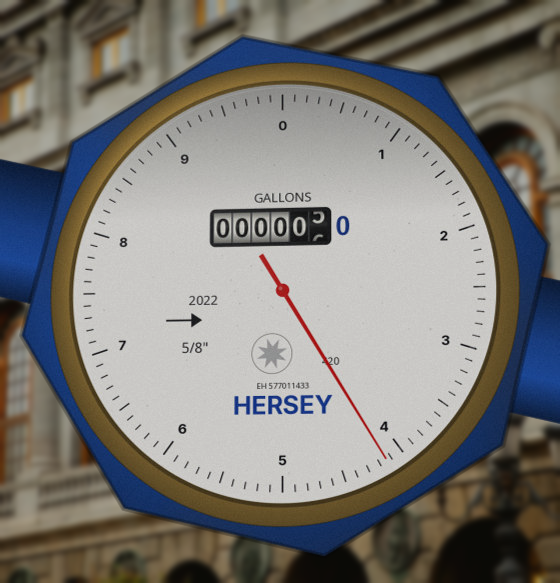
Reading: 54.1 gal
